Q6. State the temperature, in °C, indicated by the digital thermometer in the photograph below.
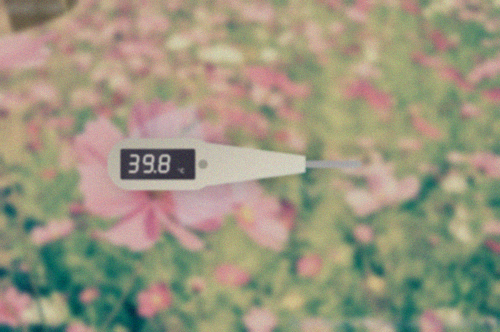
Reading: 39.8 °C
